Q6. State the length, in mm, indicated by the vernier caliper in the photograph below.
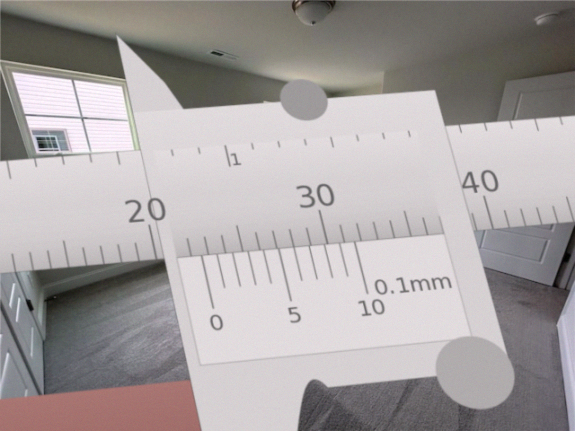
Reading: 22.6 mm
